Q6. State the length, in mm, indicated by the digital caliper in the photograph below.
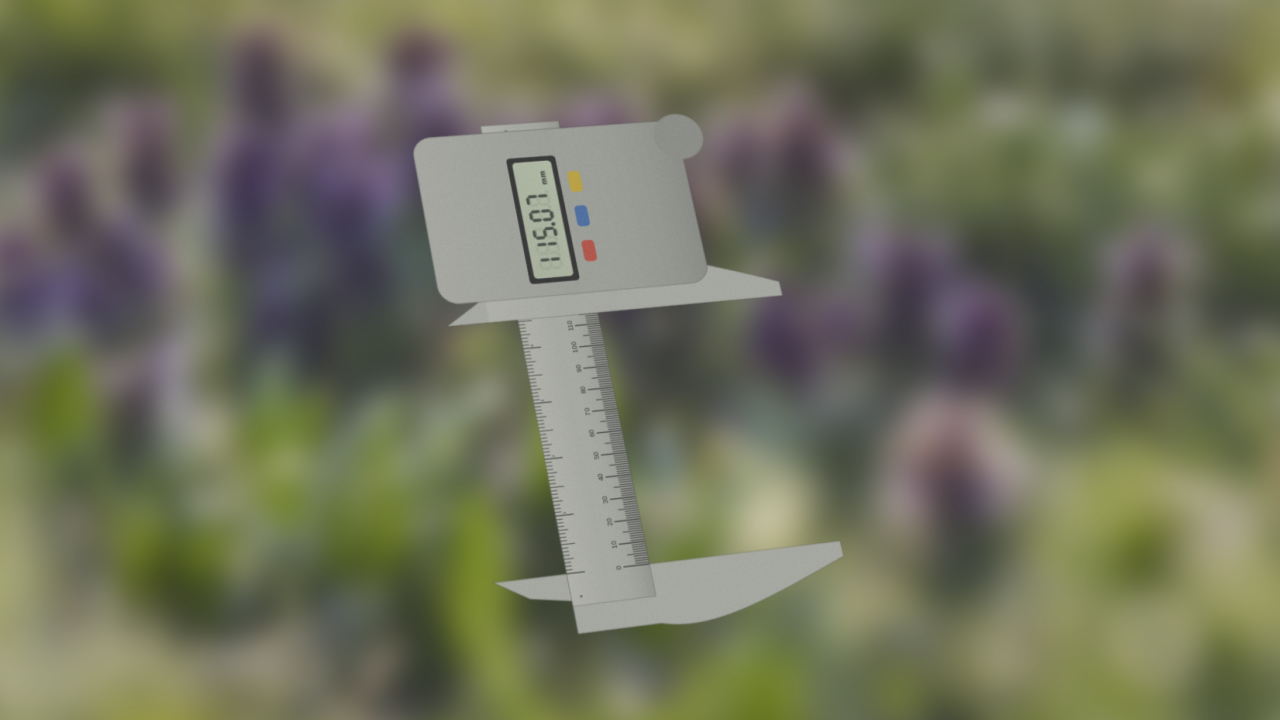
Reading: 115.07 mm
